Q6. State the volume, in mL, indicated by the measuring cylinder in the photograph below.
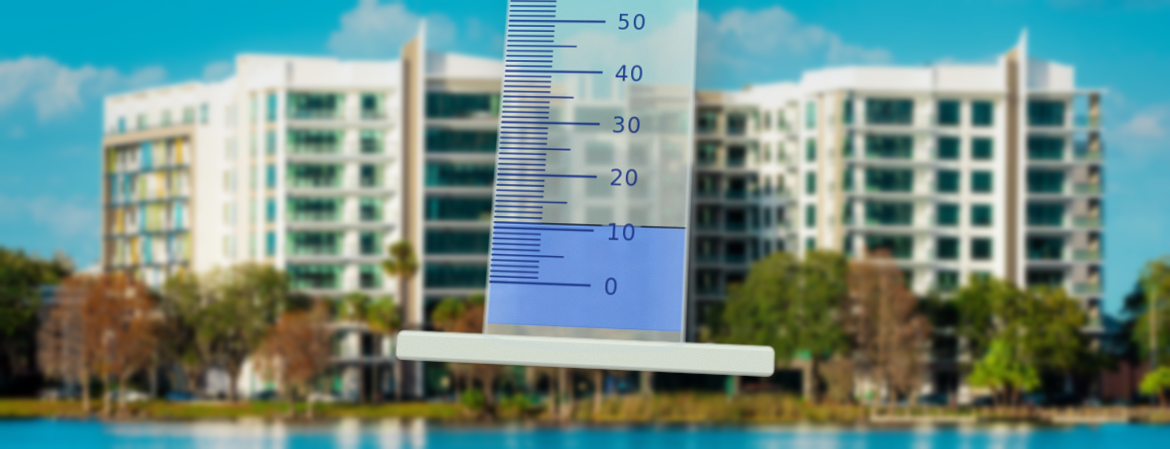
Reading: 11 mL
